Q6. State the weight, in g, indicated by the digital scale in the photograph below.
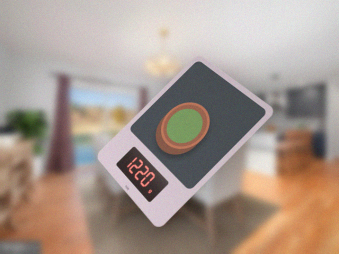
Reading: 1220 g
